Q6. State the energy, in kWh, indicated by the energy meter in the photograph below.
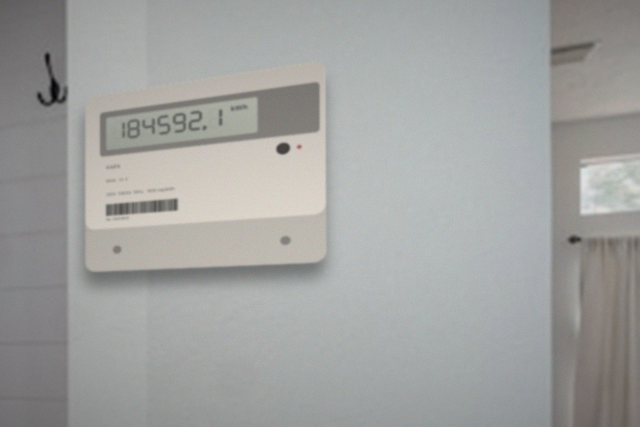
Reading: 184592.1 kWh
